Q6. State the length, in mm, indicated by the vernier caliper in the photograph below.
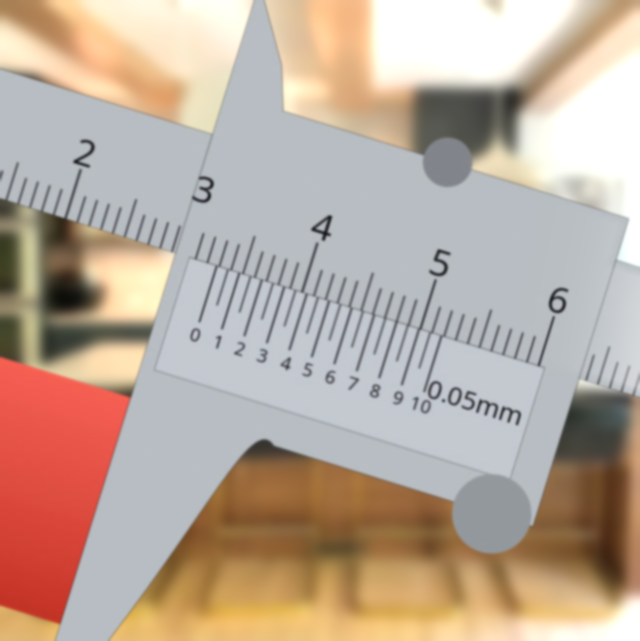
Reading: 32.8 mm
